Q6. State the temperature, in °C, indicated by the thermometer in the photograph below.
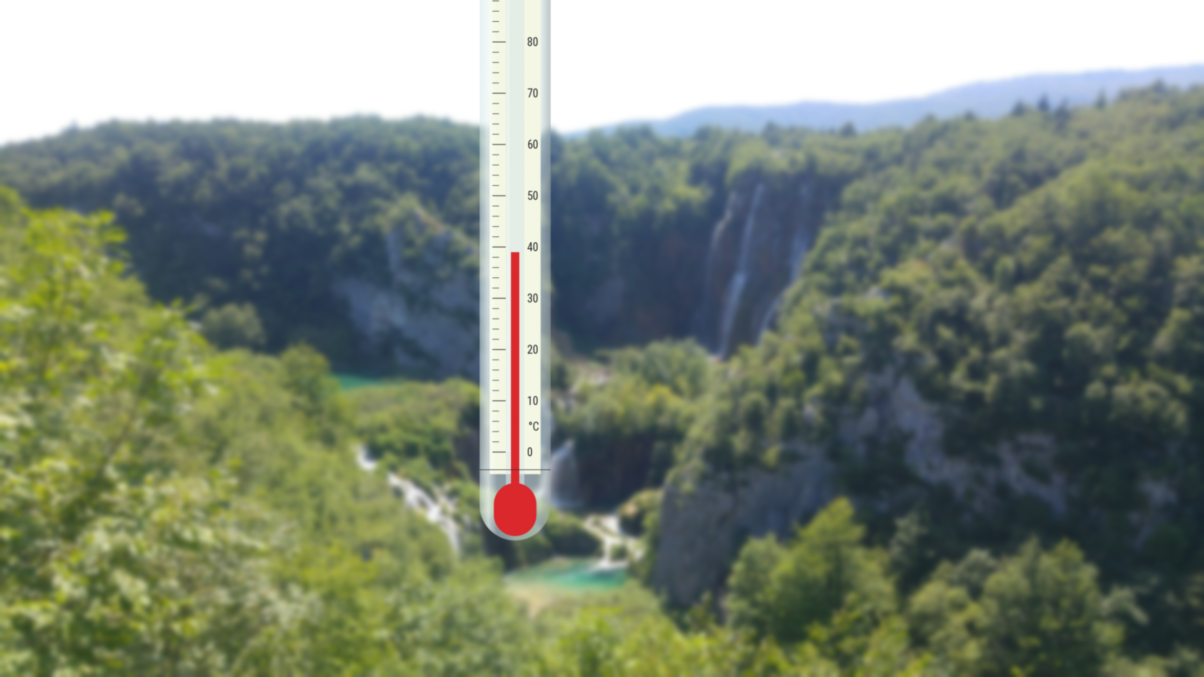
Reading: 39 °C
